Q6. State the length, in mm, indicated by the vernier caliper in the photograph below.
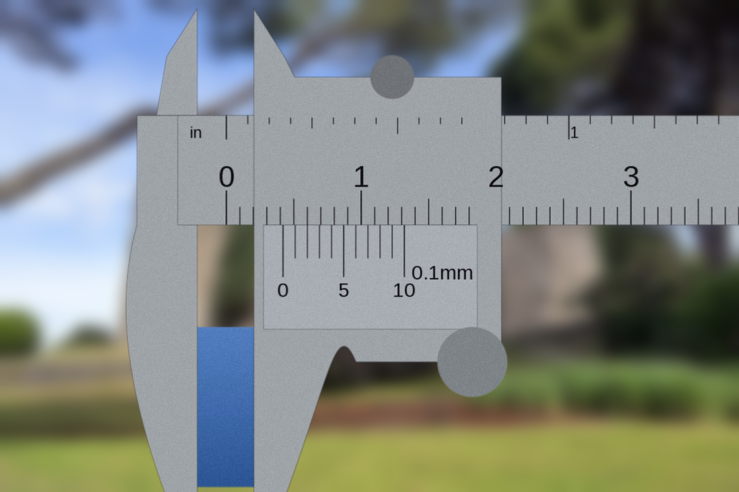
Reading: 4.2 mm
